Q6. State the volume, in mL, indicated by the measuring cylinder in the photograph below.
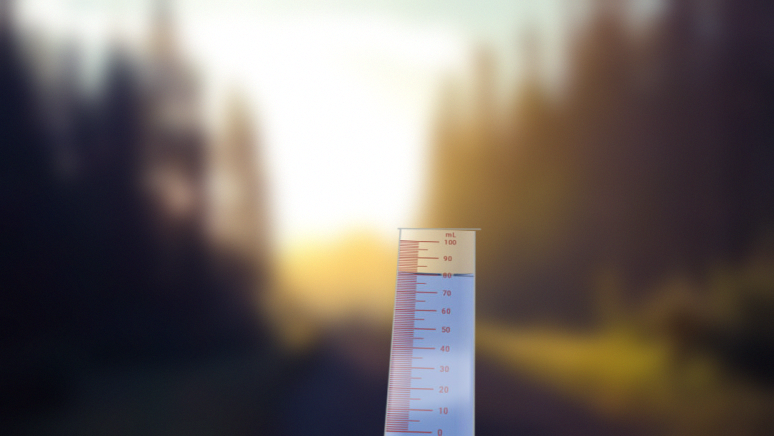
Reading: 80 mL
